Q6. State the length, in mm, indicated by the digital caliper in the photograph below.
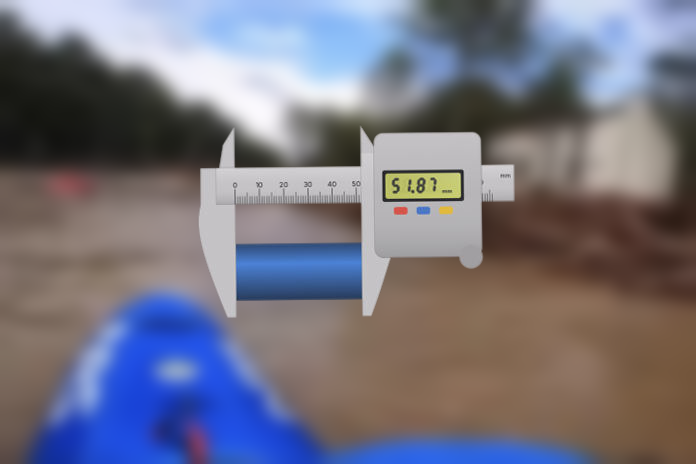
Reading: 51.87 mm
